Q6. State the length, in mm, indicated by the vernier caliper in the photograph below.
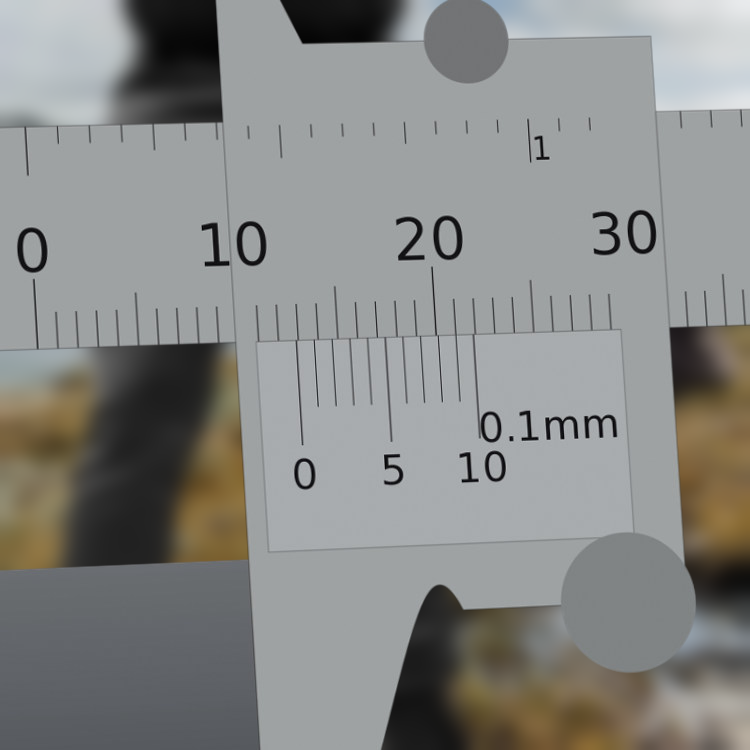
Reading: 12.9 mm
